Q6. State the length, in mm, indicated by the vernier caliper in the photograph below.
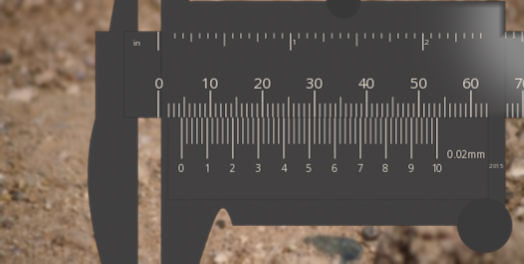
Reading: 4.5 mm
